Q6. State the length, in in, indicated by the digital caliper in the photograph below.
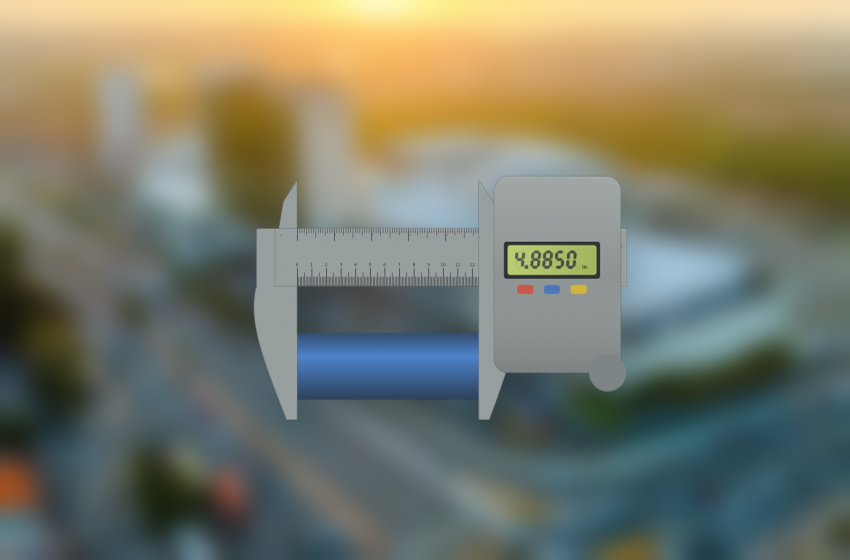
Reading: 4.8850 in
